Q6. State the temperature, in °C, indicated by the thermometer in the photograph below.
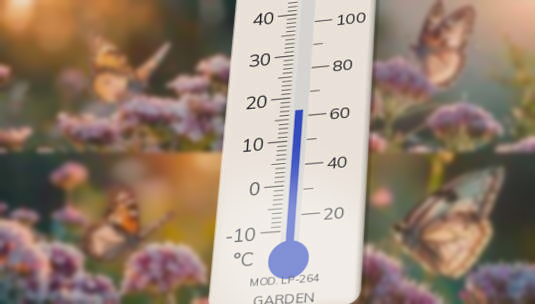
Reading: 17 °C
